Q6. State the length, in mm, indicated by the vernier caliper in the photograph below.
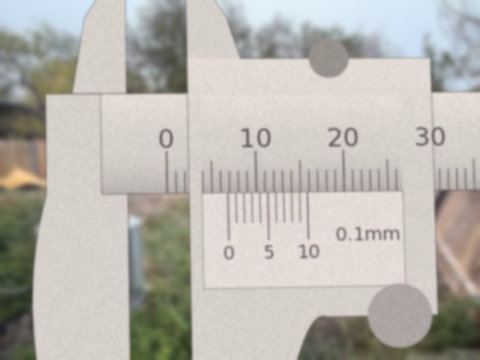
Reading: 6.8 mm
